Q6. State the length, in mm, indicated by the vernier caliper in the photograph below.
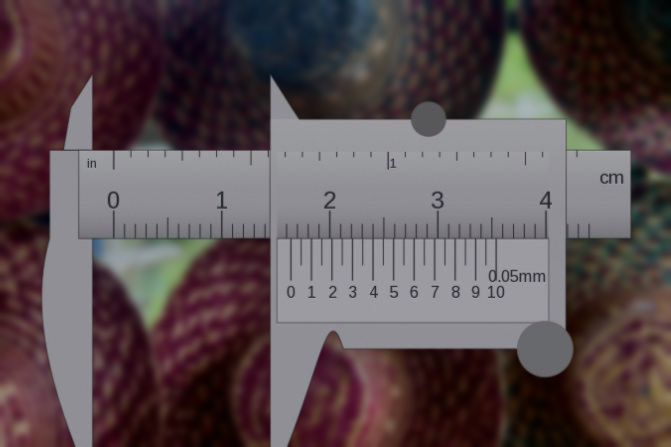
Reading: 16.4 mm
